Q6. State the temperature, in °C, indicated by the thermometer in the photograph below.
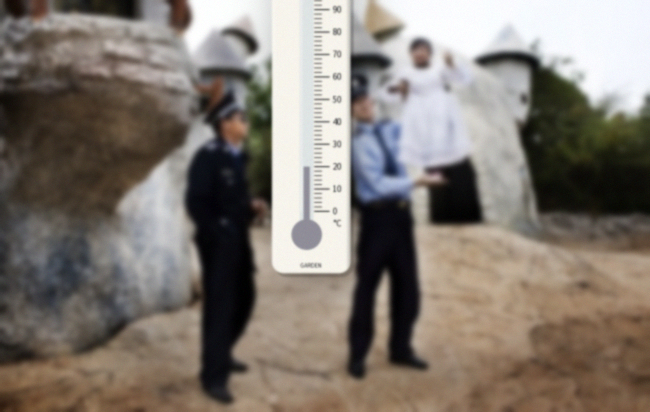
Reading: 20 °C
